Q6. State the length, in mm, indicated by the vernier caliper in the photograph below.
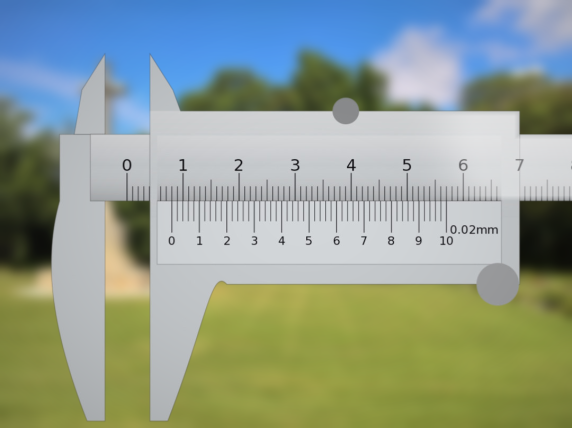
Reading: 8.0 mm
